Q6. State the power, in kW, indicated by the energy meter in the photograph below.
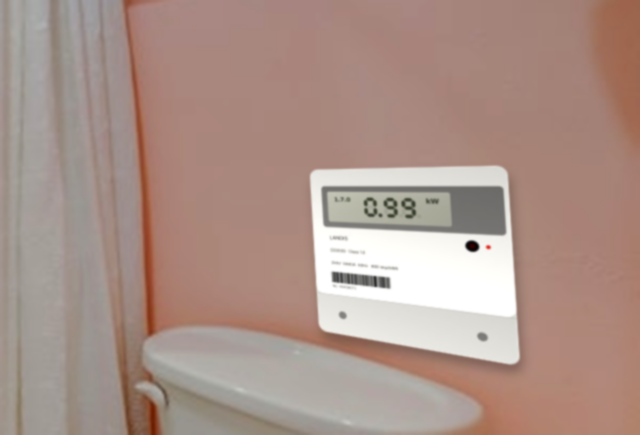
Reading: 0.99 kW
